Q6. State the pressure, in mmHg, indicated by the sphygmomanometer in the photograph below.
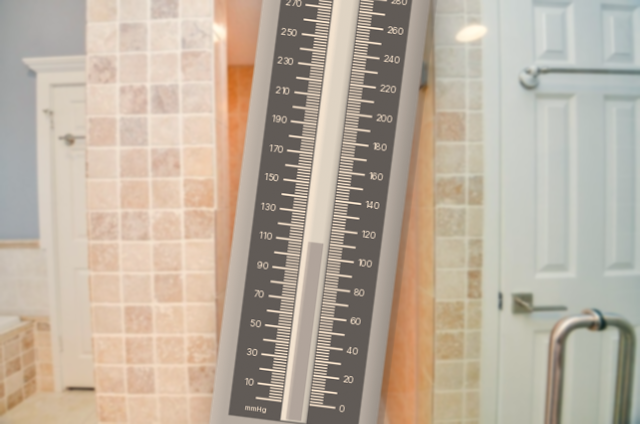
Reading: 110 mmHg
